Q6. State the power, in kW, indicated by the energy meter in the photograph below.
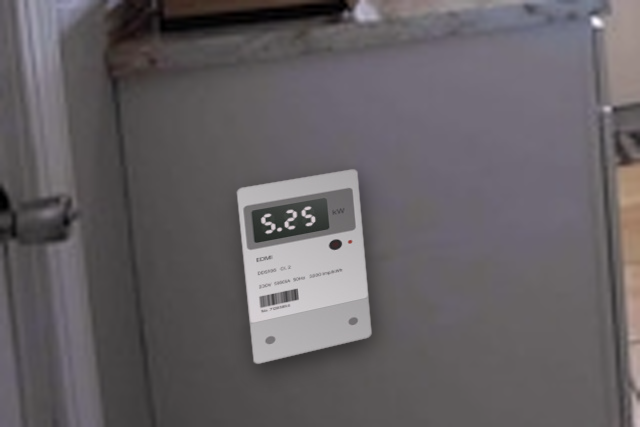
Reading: 5.25 kW
